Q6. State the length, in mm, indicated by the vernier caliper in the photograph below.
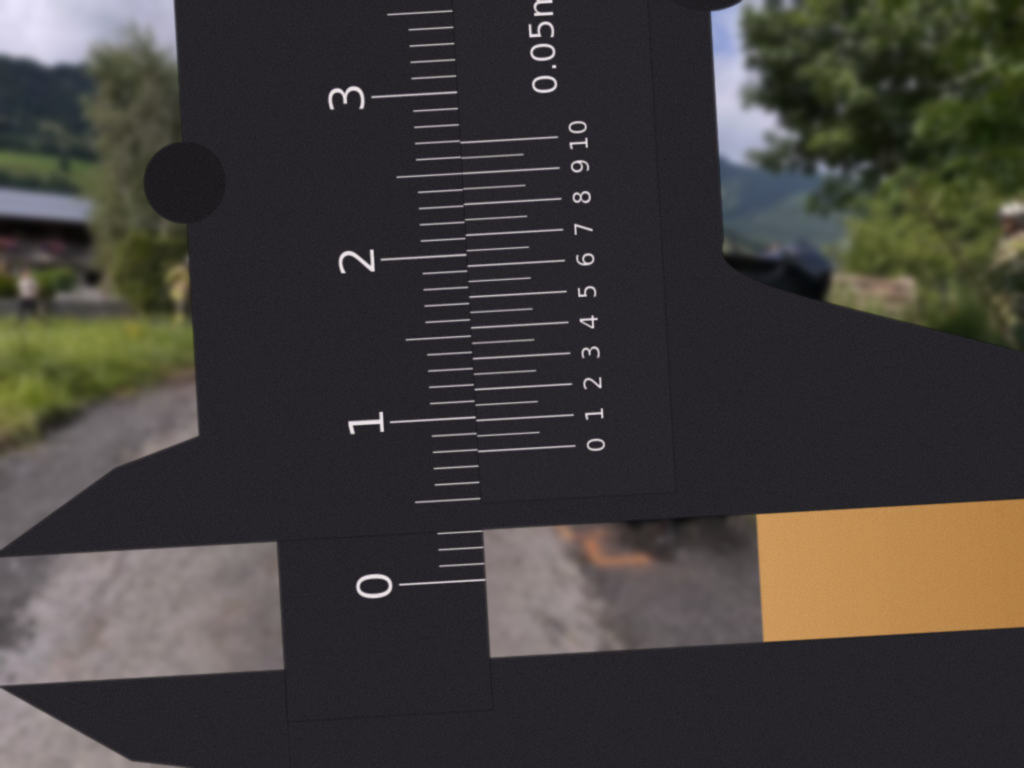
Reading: 7.9 mm
